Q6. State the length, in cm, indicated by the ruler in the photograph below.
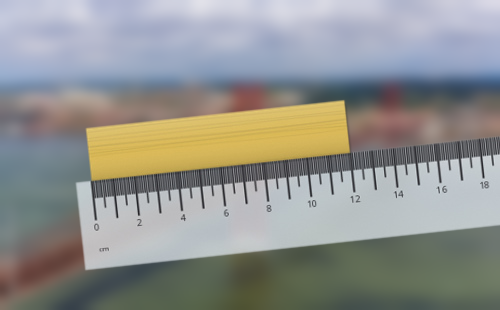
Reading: 12 cm
